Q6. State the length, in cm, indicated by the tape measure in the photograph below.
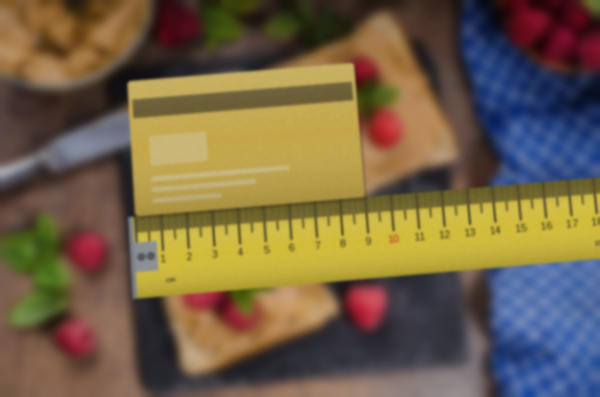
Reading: 9 cm
